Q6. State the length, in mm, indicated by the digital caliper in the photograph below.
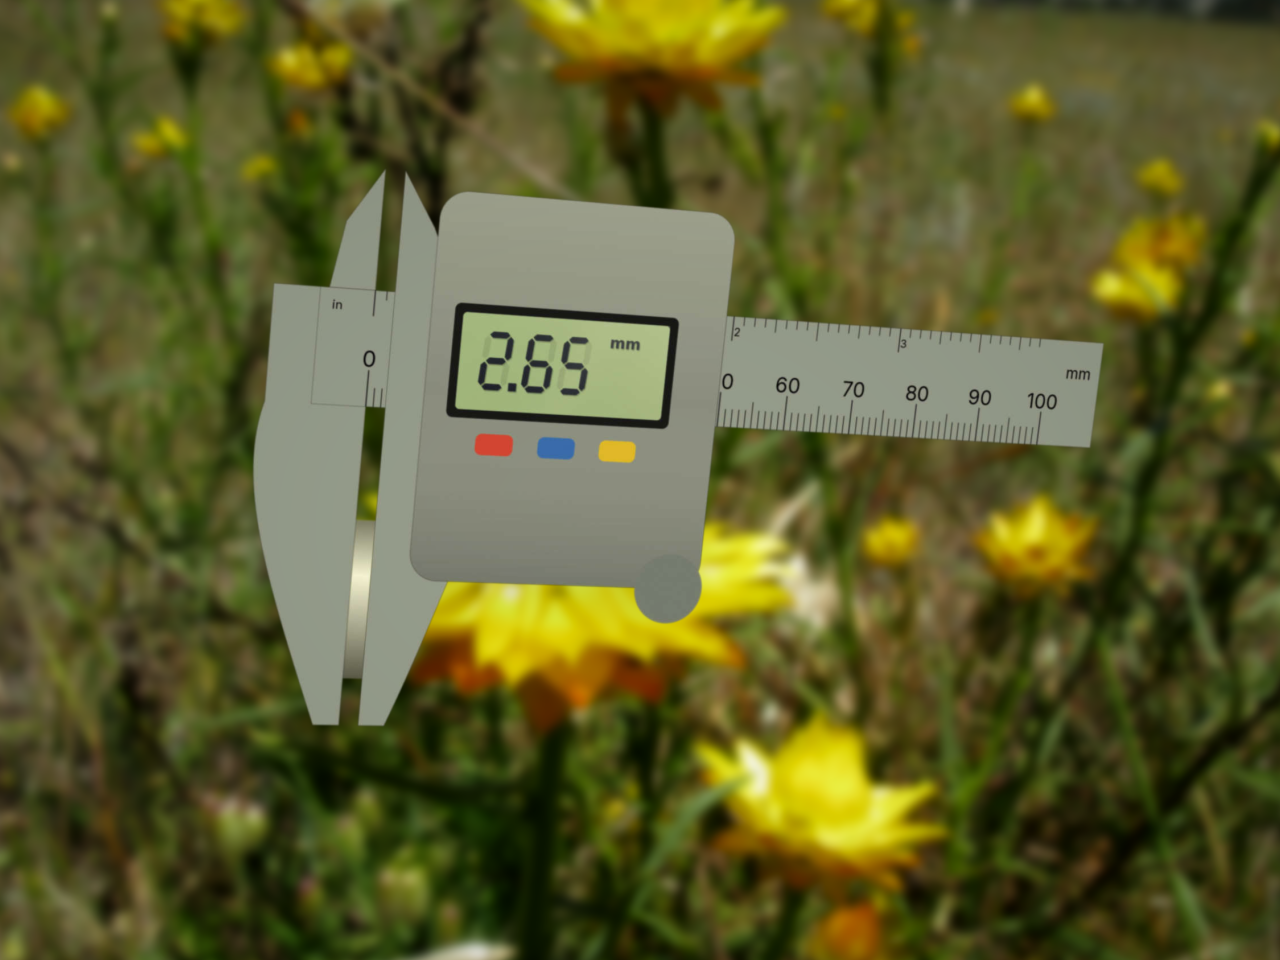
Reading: 2.65 mm
